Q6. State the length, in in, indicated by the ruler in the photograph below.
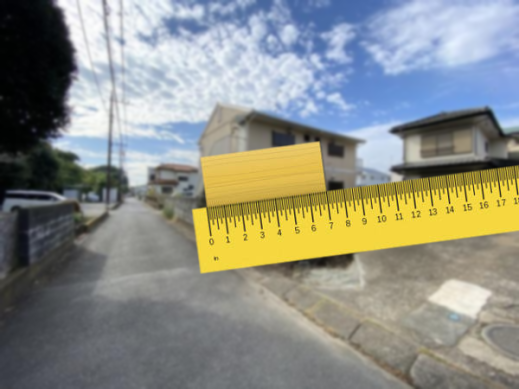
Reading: 7 in
